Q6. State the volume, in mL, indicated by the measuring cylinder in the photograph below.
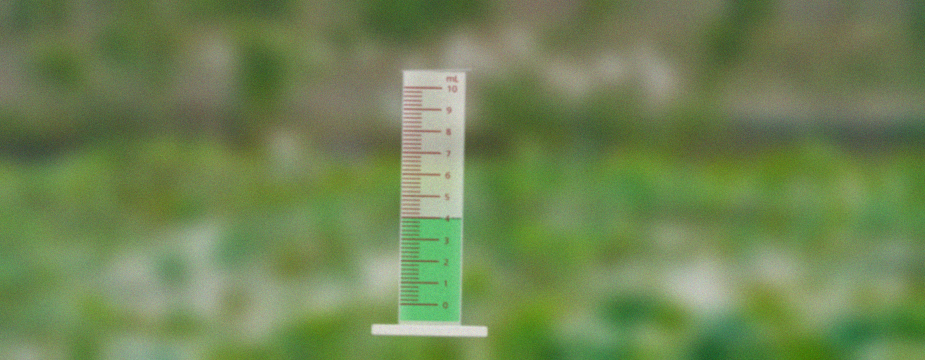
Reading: 4 mL
